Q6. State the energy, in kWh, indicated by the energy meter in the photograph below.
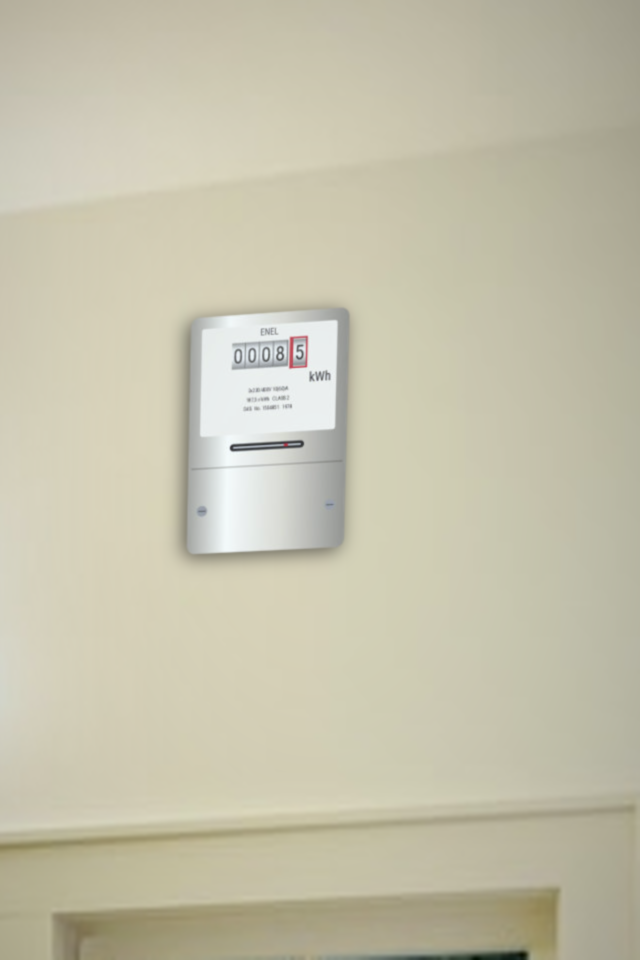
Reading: 8.5 kWh
